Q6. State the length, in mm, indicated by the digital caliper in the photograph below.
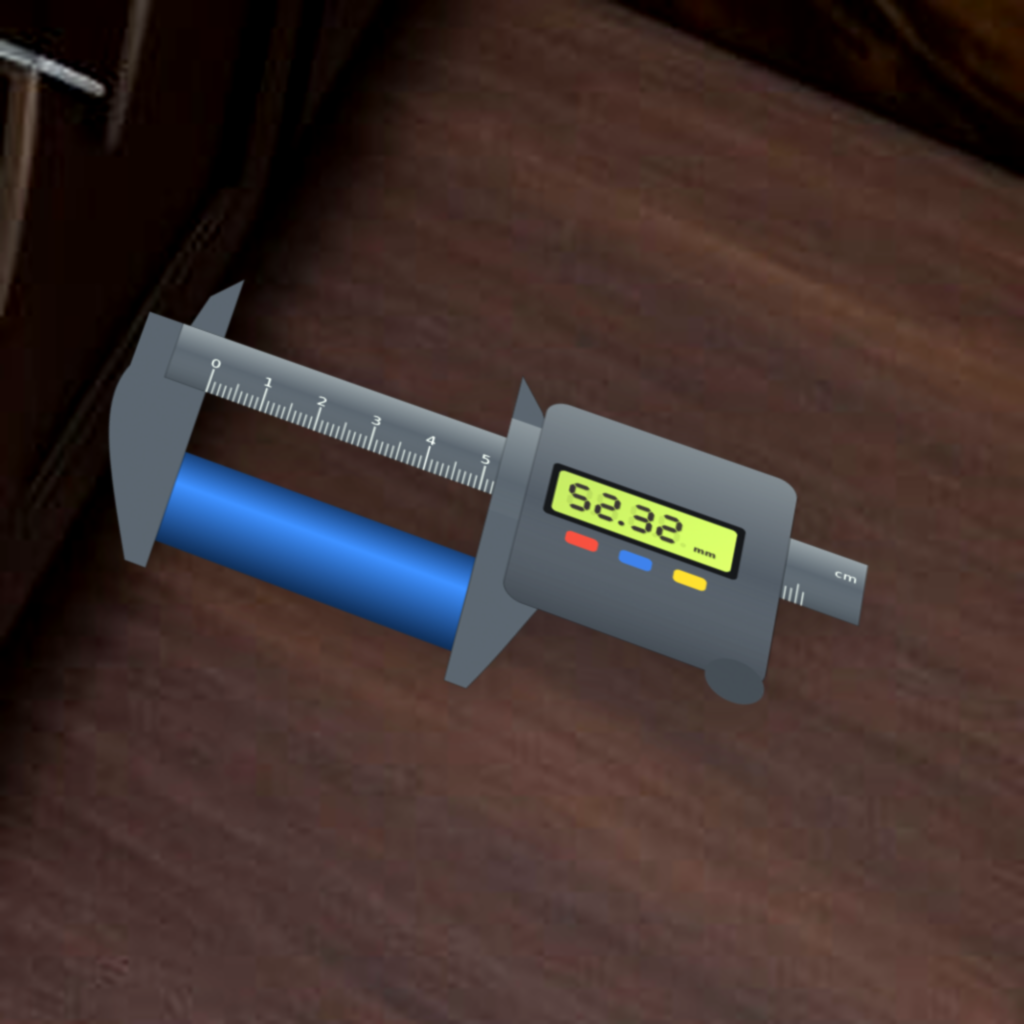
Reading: 52.32 mm
